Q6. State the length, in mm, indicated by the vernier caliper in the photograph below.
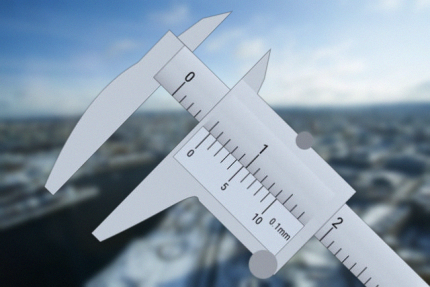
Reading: 5.2 mm
